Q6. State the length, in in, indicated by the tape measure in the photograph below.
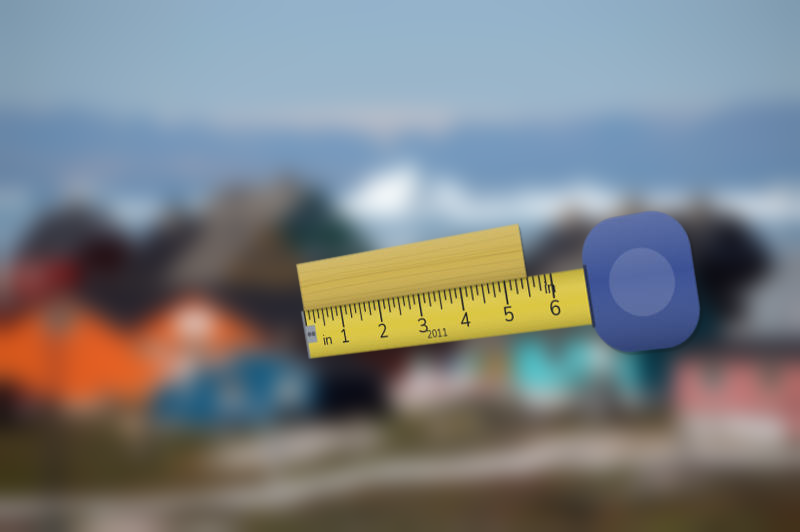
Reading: 5.5 in
